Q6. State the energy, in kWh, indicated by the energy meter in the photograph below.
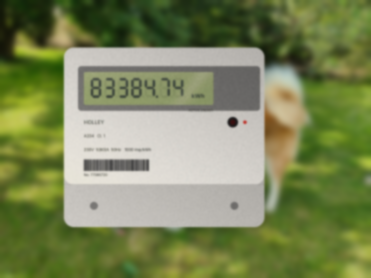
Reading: 83384.74 kWh
